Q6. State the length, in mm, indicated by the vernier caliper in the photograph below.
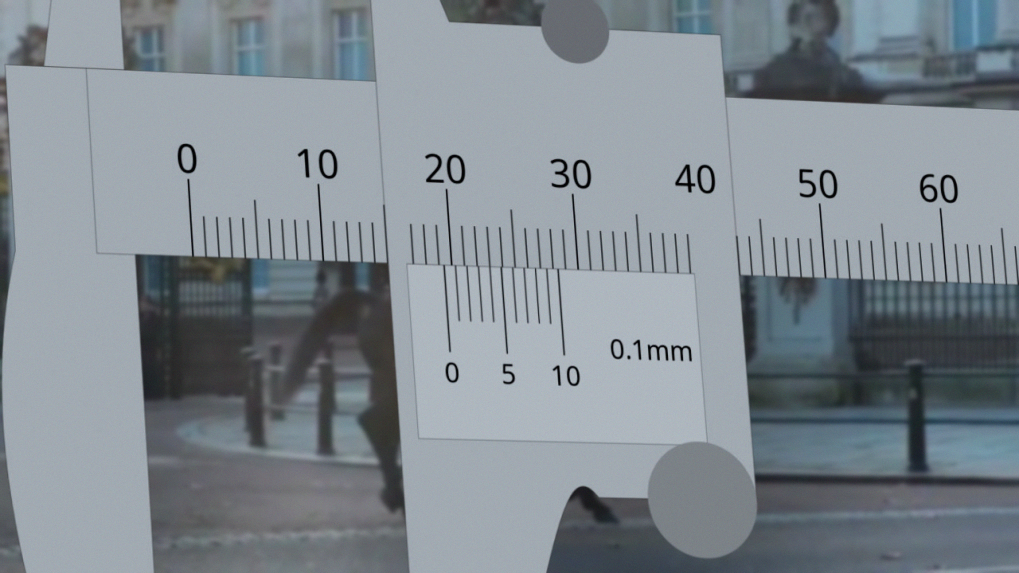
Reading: 19.4 mm
